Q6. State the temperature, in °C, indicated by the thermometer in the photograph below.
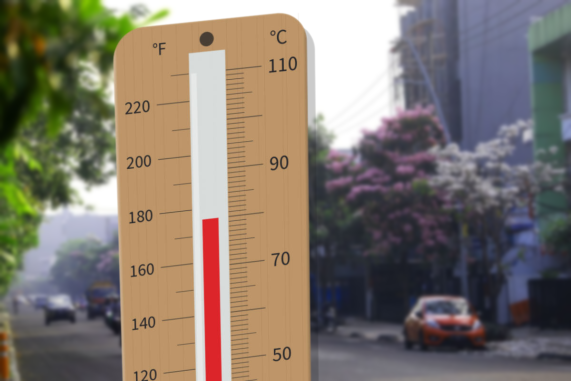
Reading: 80 °C
